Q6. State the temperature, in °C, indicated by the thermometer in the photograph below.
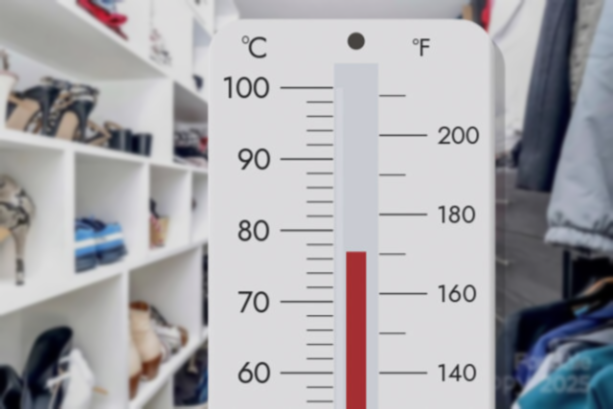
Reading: 77 °C
